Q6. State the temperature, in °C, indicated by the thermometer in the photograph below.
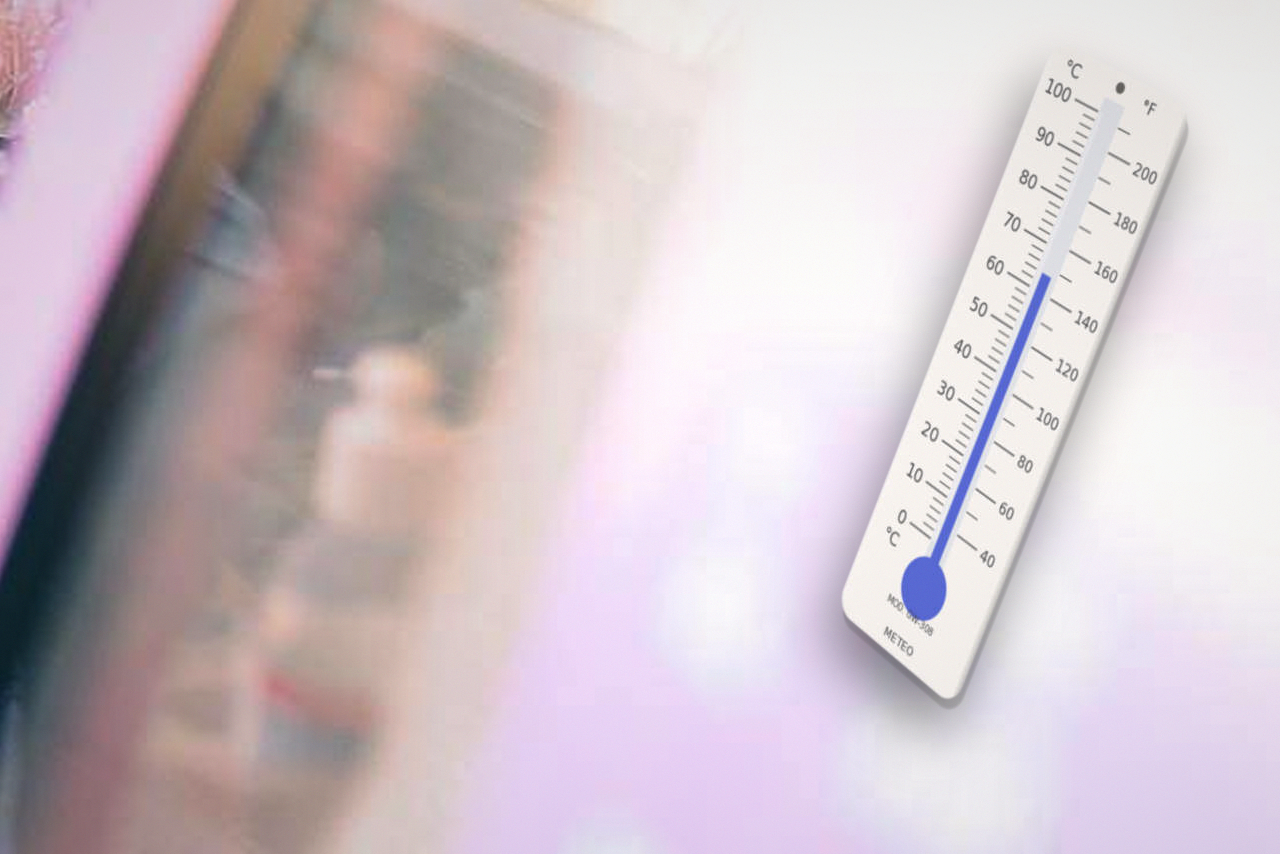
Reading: 64 °C
